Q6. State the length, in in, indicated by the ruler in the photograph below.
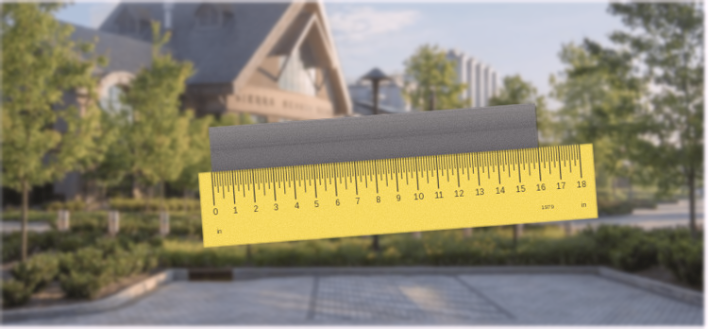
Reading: 16 in
